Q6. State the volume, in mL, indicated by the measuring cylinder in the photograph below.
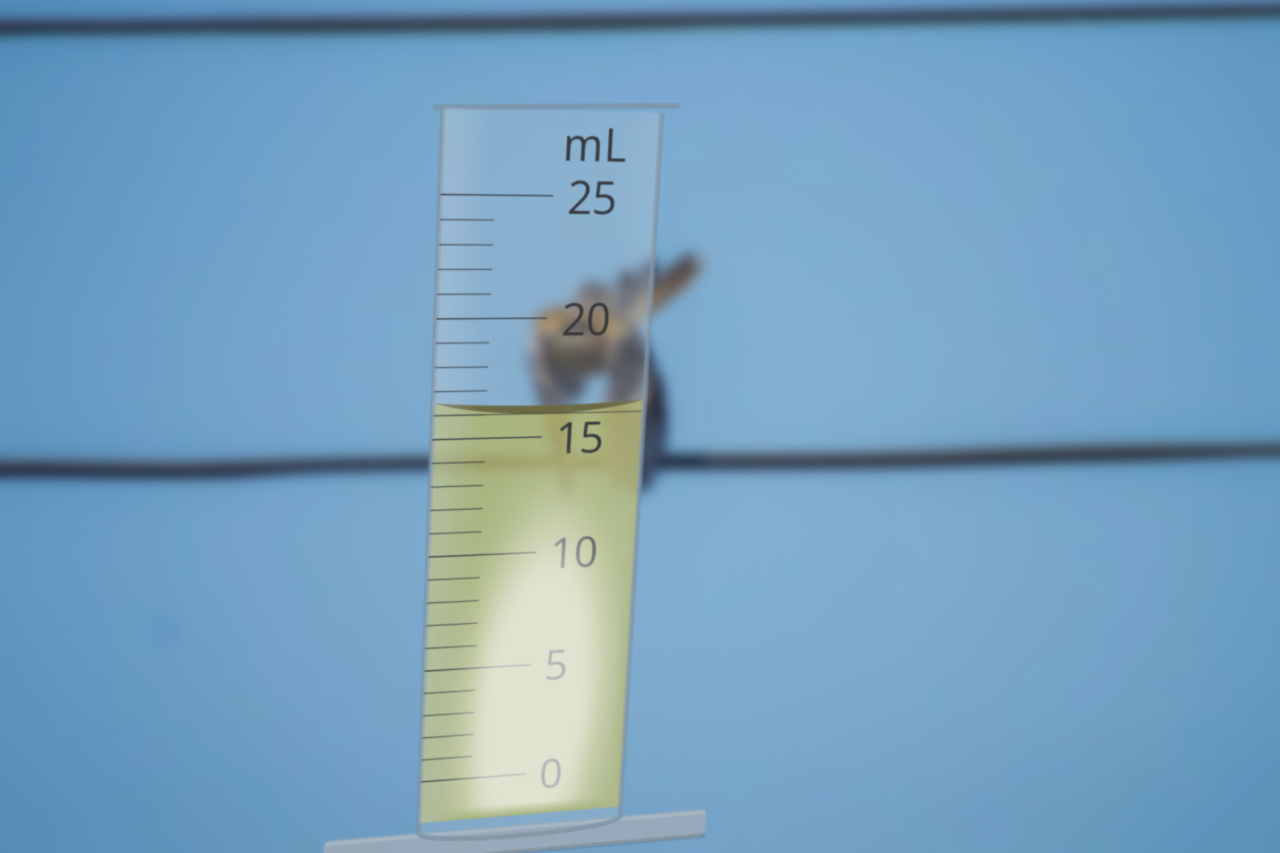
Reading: 16 mL
